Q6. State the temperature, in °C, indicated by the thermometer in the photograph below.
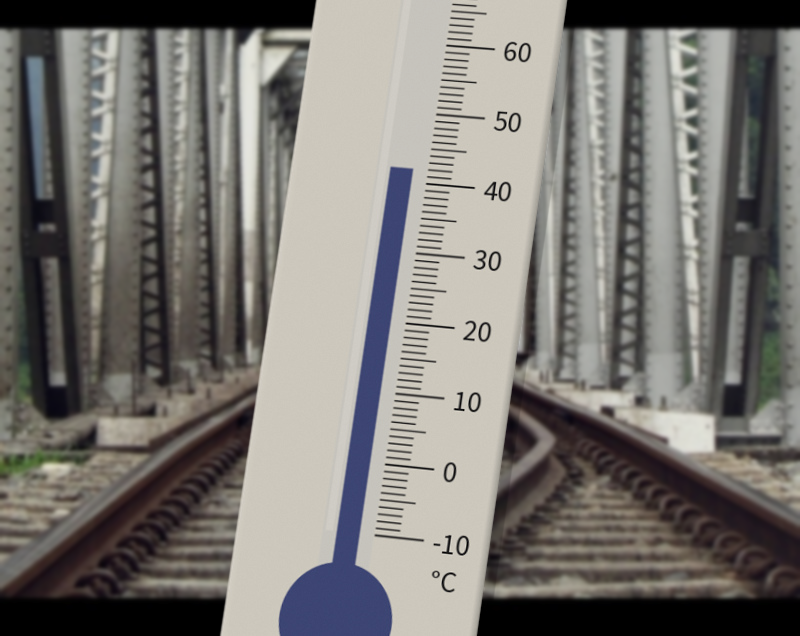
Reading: 42 °C
